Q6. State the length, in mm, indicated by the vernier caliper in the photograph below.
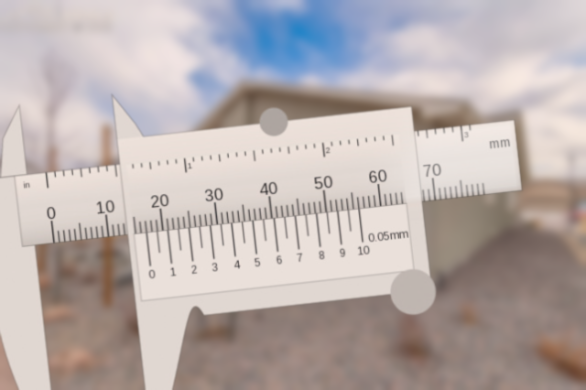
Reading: 17.0 mm
